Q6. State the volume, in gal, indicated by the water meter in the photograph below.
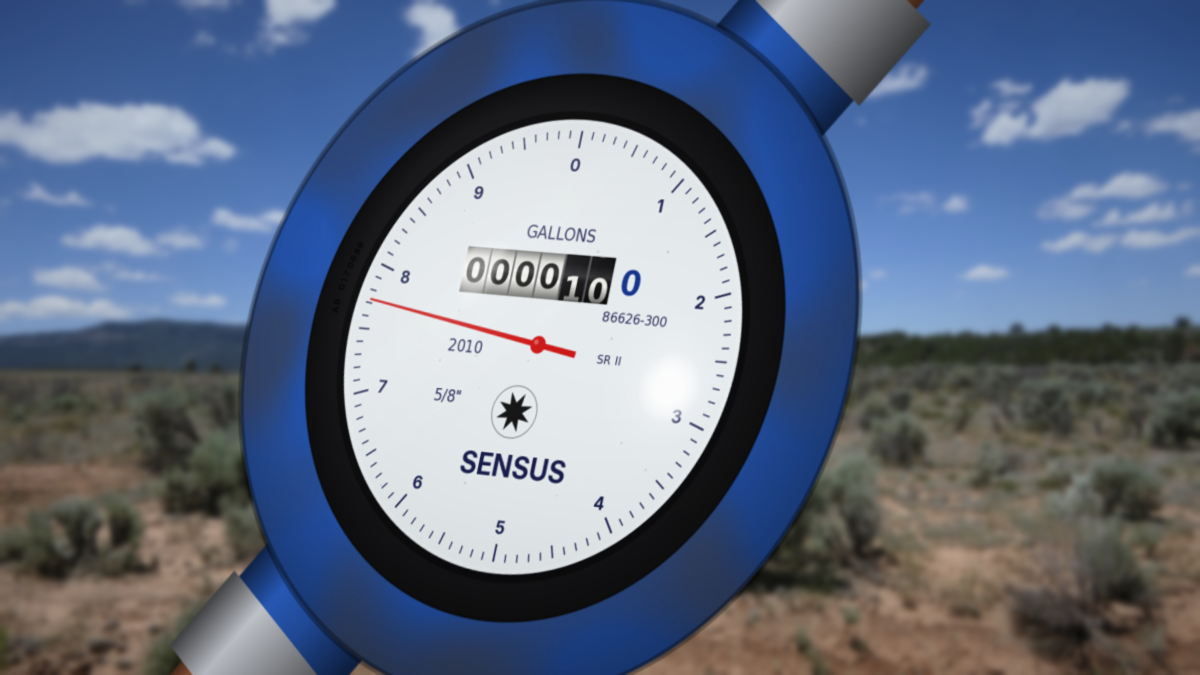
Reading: 97.7 gal
